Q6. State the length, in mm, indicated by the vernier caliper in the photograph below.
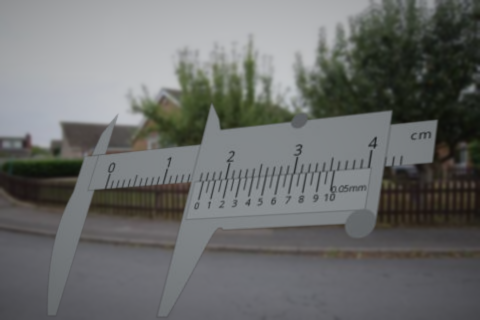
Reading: 16.5 mm
